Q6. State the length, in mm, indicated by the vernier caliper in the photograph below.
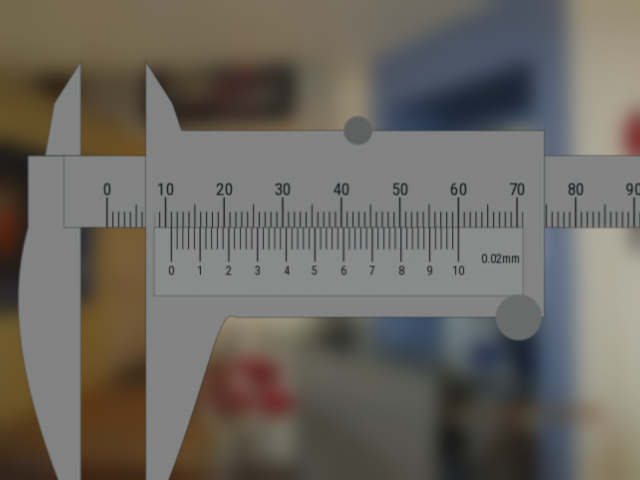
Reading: 11.0 mm
